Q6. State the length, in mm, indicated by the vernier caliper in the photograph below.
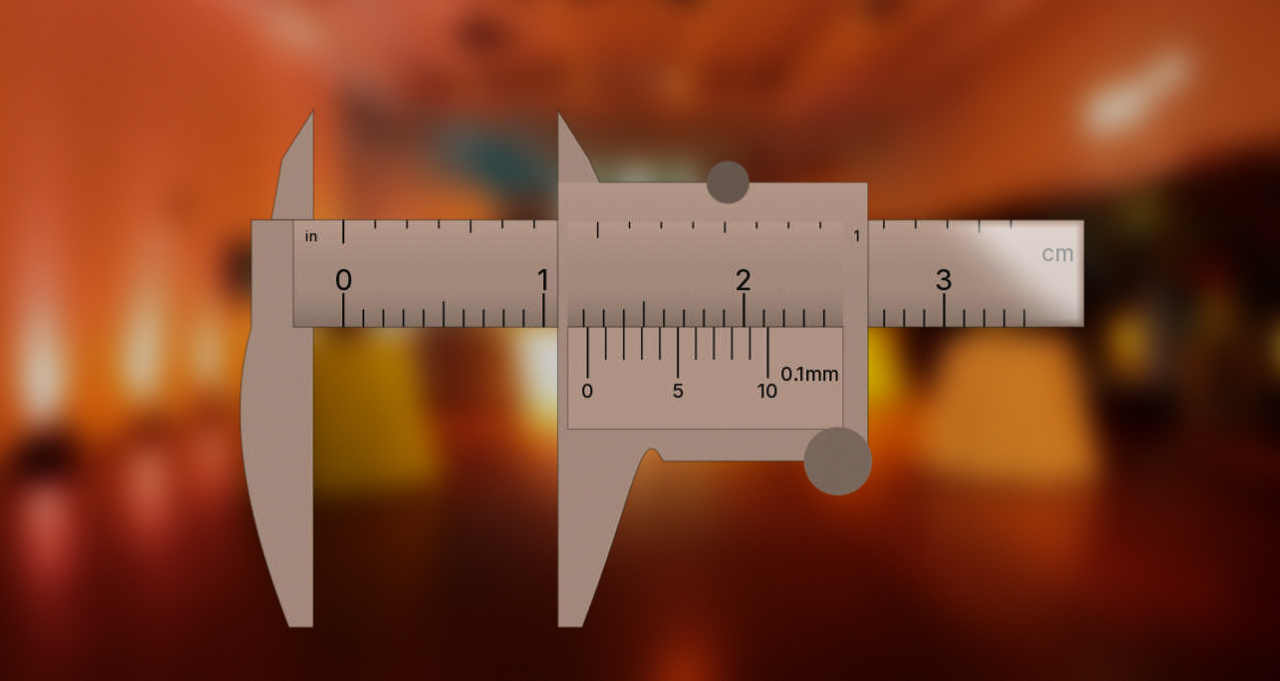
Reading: 12.2 mm
